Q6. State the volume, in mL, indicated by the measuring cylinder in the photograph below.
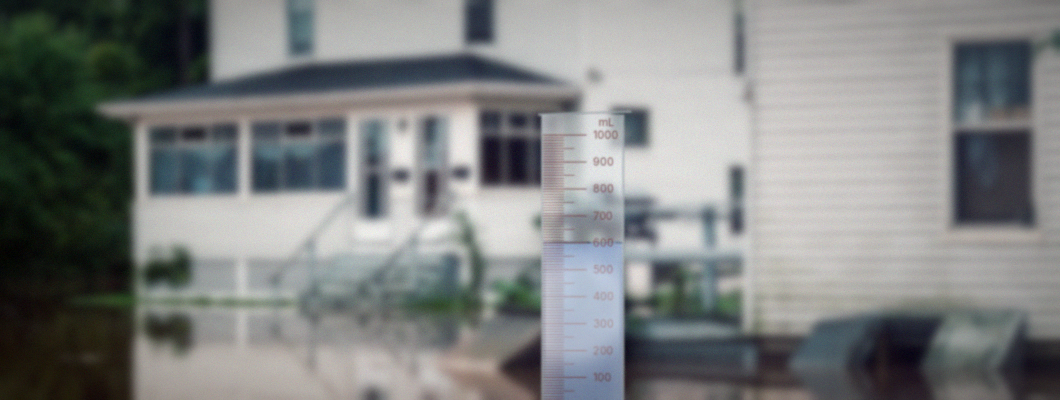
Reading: 600 mL
